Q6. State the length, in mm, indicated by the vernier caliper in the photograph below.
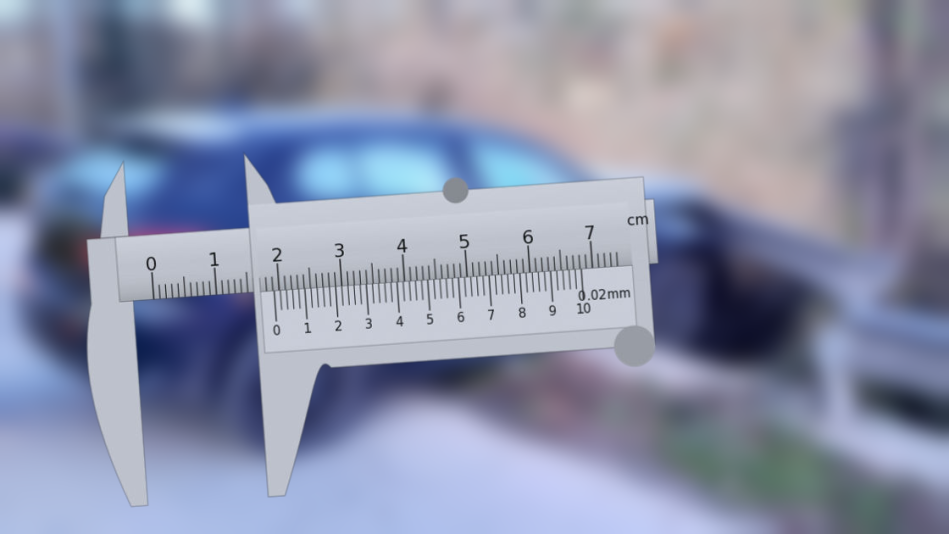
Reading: 19.2 mm
